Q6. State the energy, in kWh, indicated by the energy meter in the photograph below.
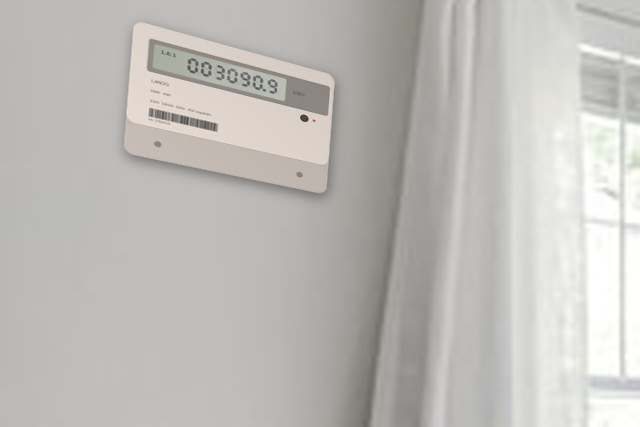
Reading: 3090.9 kWh
